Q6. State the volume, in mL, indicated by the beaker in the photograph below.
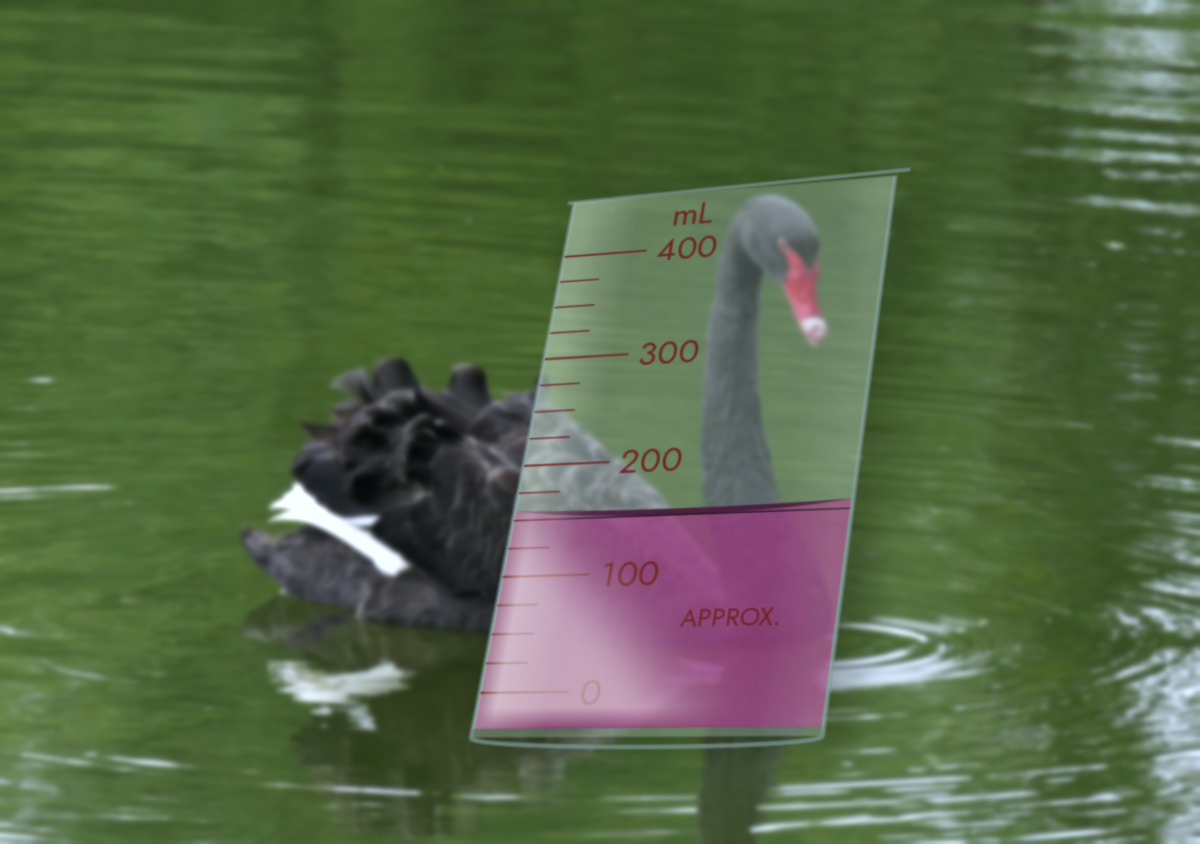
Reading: 150 mL
